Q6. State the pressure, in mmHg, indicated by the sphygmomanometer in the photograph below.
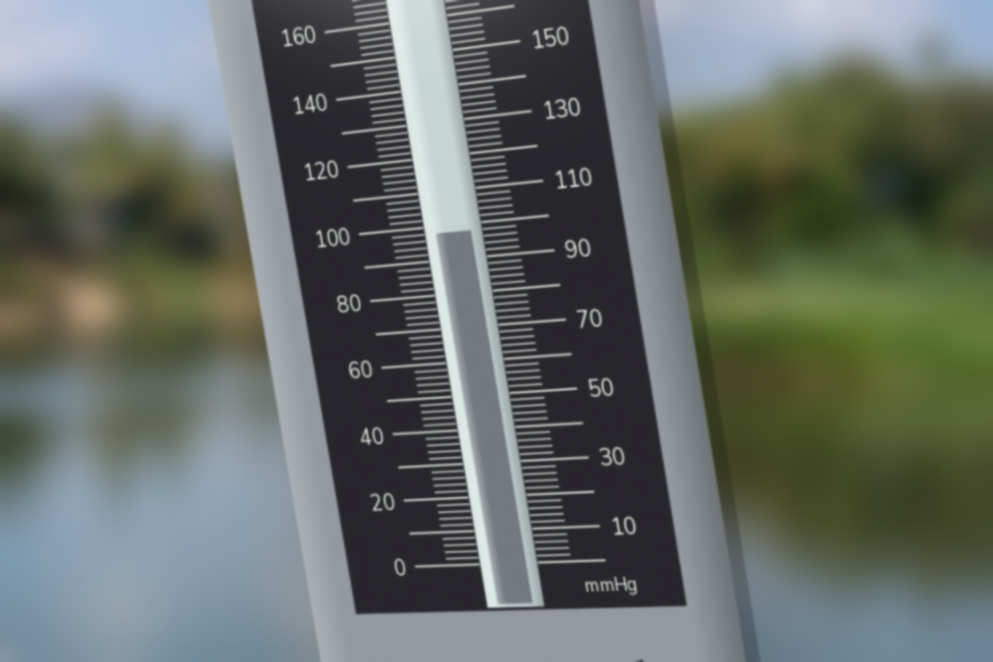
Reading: 98 mmHg
